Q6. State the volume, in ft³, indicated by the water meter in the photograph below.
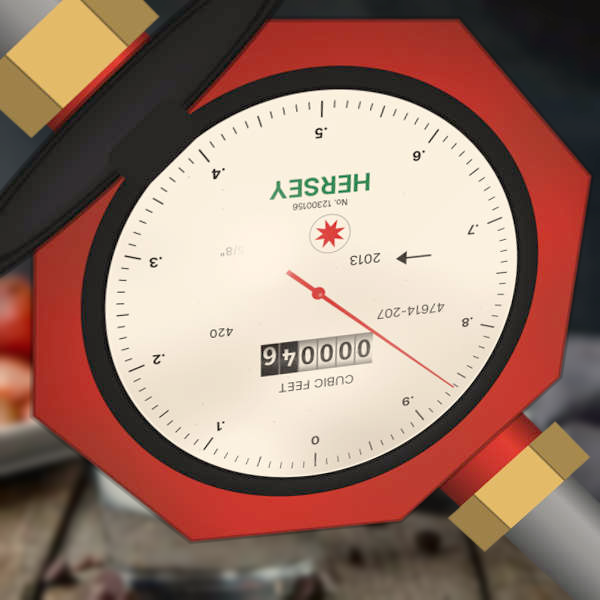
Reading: 45.86 ft³
